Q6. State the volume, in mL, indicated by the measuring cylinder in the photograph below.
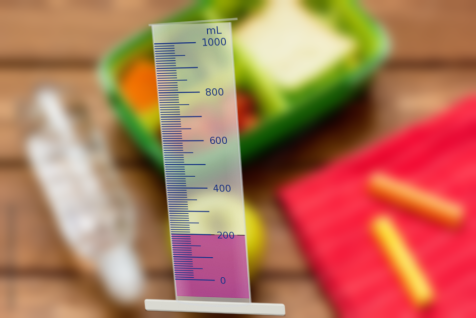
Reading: 200 mL
